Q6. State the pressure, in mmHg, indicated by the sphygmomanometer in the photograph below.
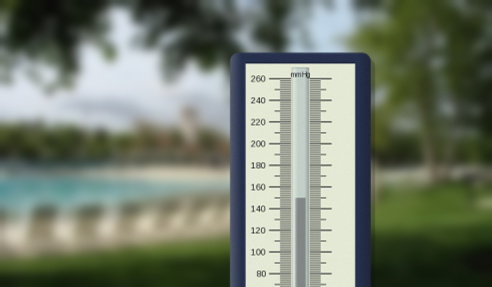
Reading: 150 mmHg
